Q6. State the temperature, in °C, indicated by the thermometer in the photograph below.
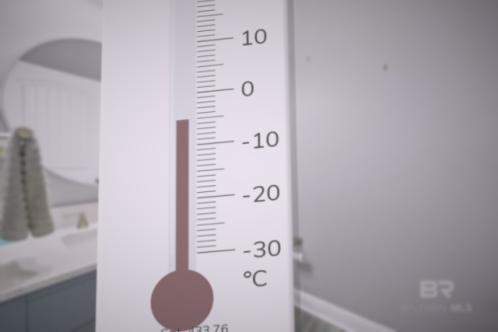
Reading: -5 °C
